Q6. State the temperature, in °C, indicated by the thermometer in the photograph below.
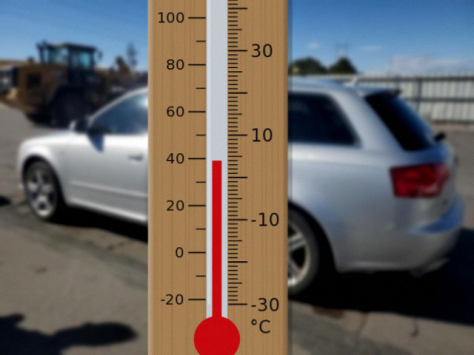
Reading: 4 °C
